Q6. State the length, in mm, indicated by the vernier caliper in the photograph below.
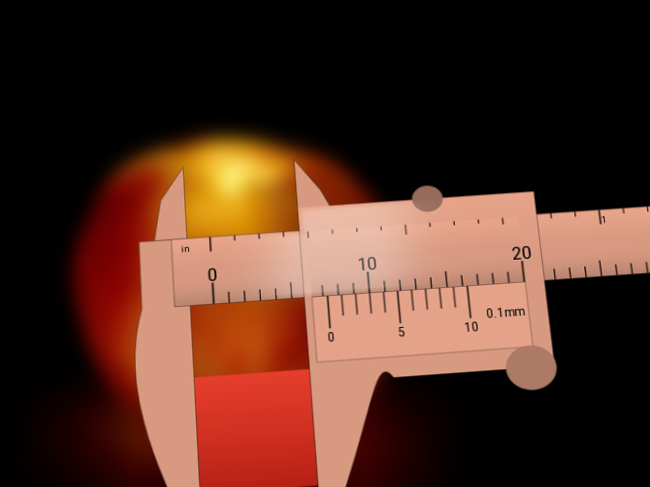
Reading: 7.3 mm
